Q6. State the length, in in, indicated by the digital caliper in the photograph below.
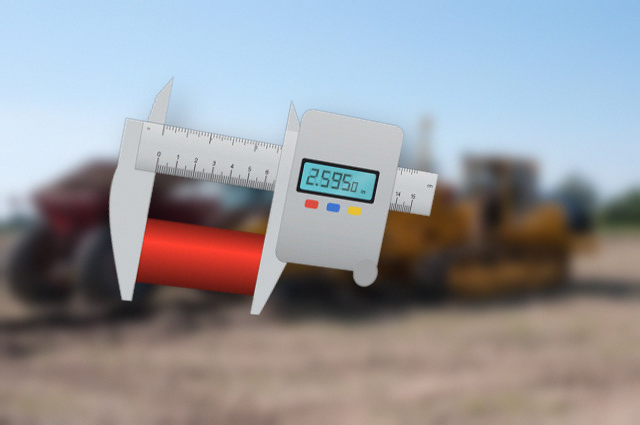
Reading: 2.5950 in
